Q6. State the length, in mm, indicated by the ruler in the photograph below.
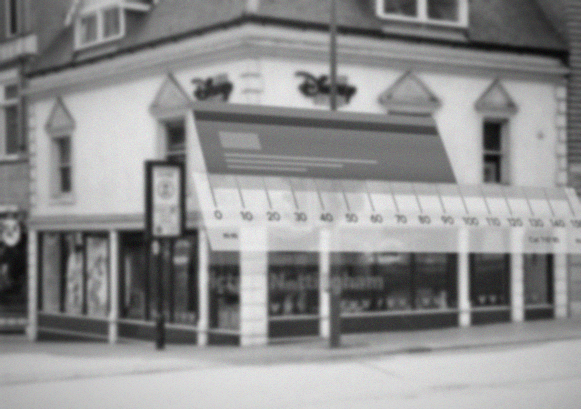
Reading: 100 mm
